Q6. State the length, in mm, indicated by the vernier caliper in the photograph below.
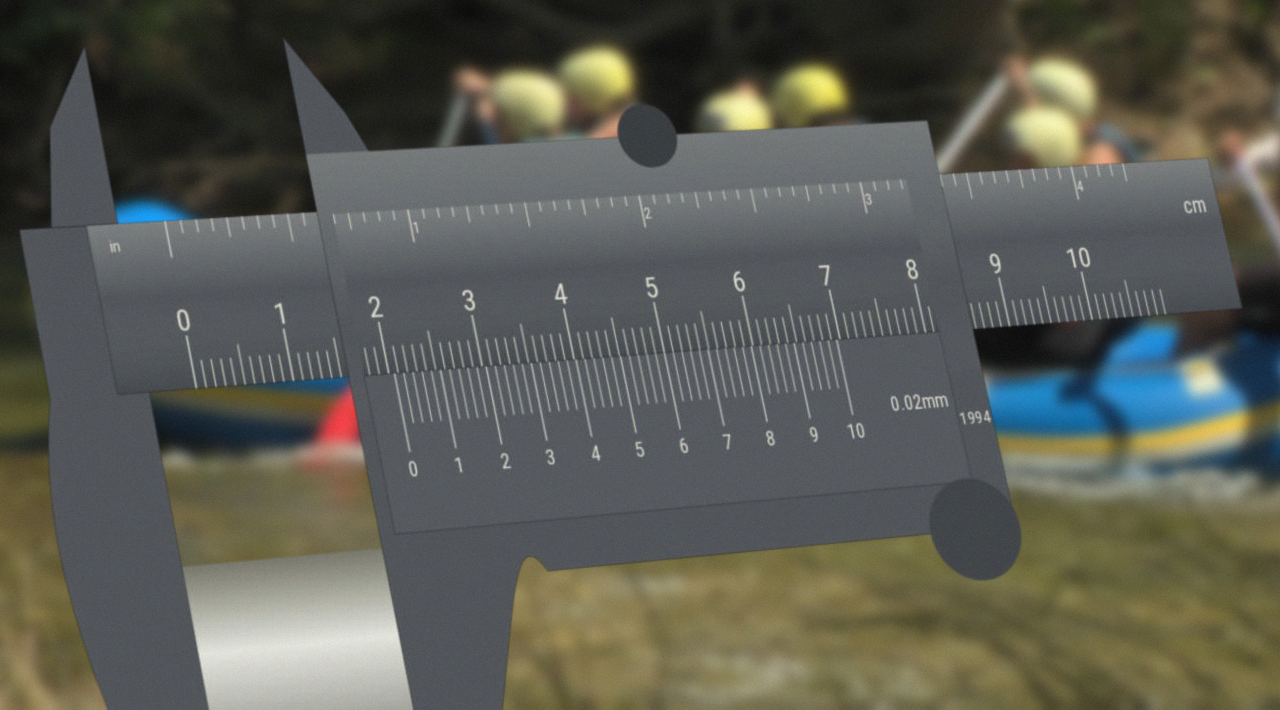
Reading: 20.6 mm
